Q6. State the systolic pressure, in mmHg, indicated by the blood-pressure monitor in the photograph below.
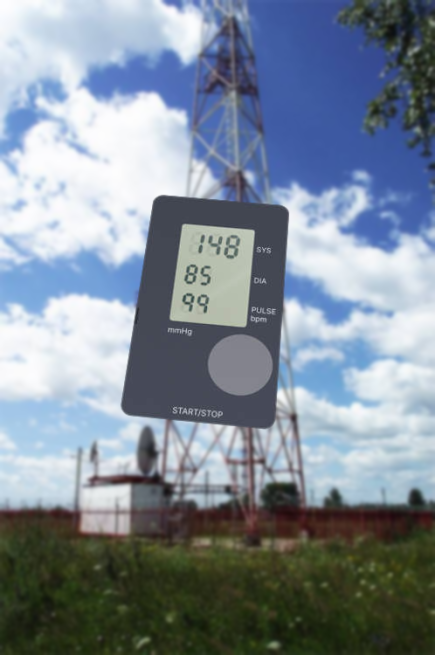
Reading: 148 mmHg
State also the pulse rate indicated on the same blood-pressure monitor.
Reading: 99 bpm
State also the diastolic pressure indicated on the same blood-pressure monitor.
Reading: 85 mmHg
